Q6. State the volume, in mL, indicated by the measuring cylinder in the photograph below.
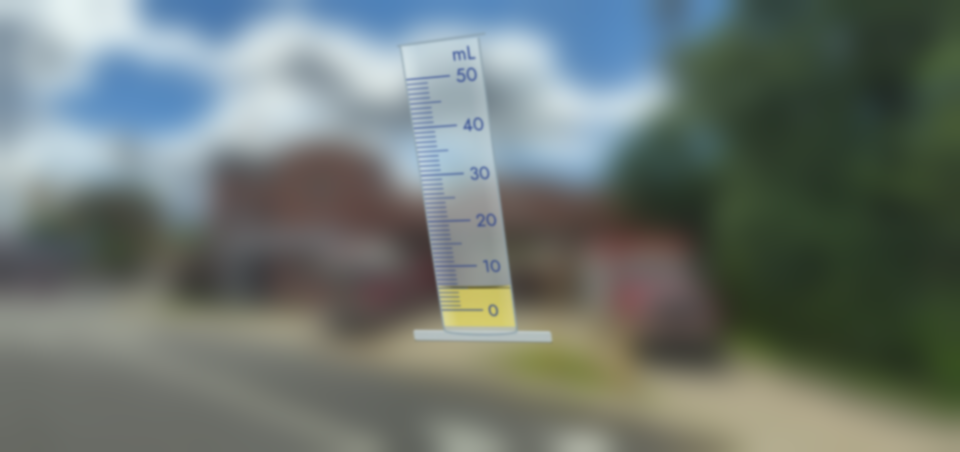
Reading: 5 mL
